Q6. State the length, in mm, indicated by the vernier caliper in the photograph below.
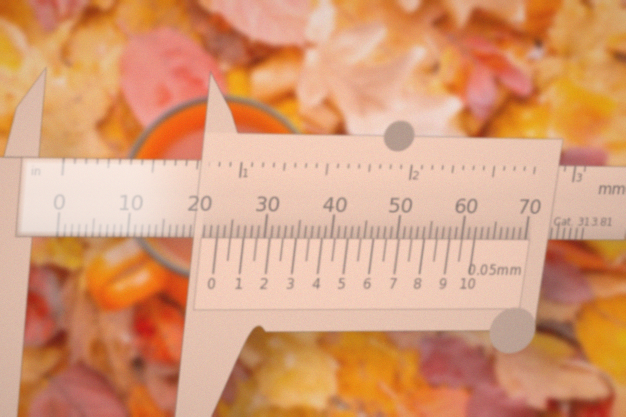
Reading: 23.0 mm
